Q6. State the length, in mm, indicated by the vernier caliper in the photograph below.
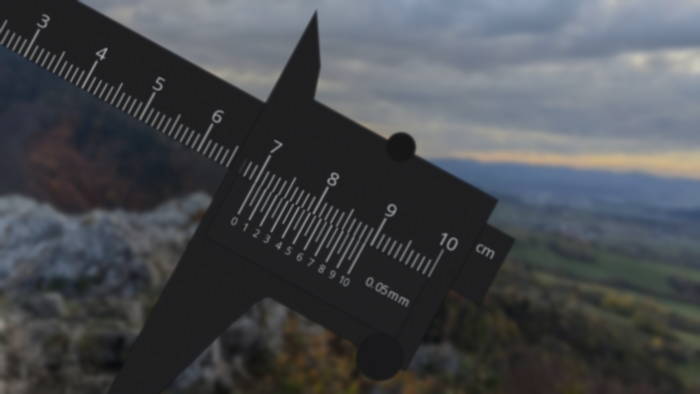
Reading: 70.0 mm
